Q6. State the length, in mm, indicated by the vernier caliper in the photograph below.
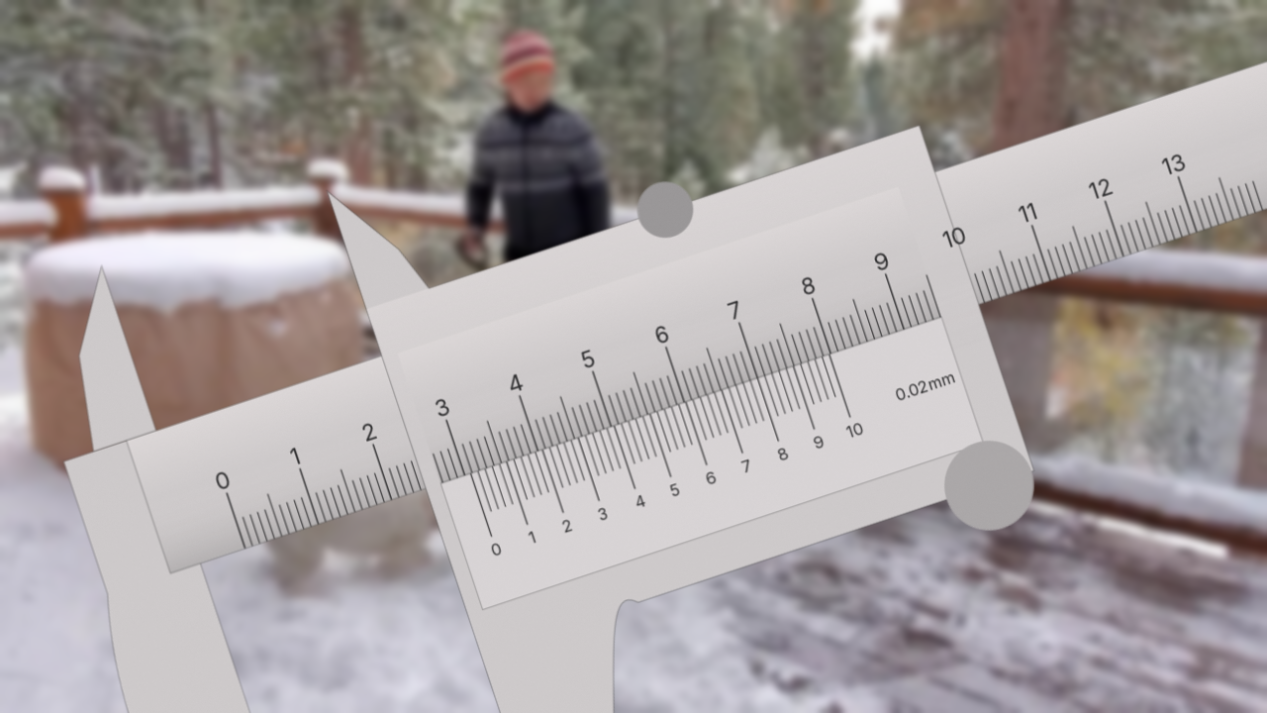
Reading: 30.8 mm
